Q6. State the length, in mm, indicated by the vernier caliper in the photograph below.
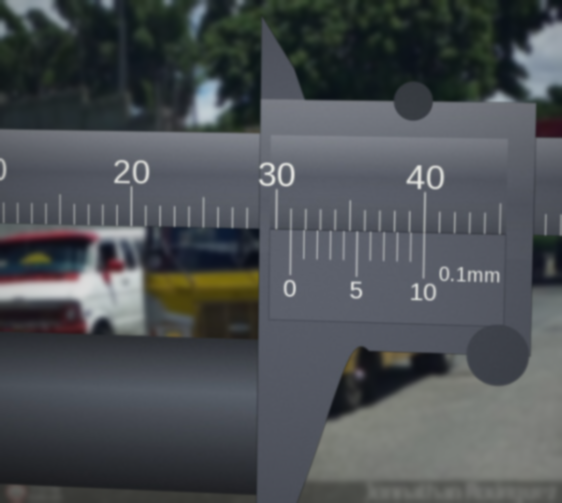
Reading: 31.0 mm
